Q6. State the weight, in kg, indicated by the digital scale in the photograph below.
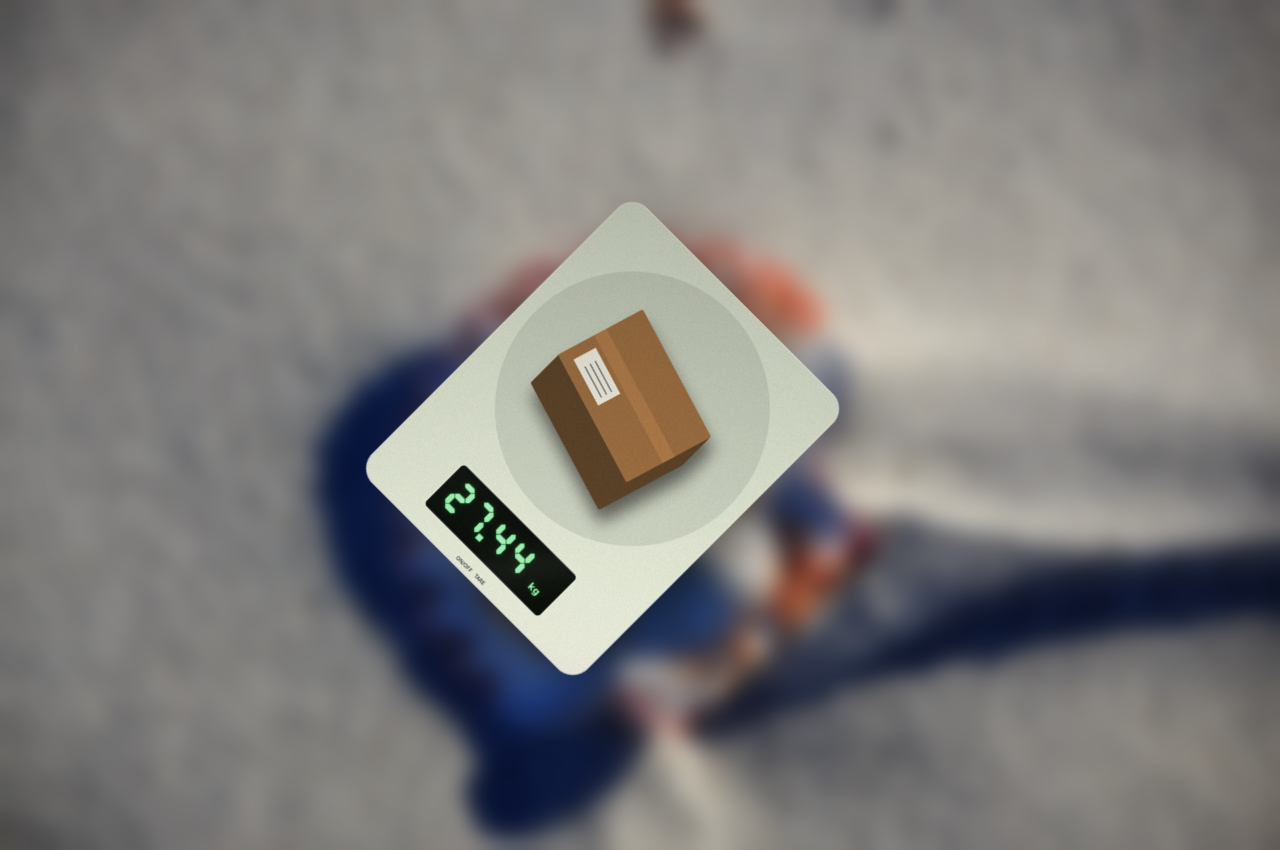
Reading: 27.44 kg
